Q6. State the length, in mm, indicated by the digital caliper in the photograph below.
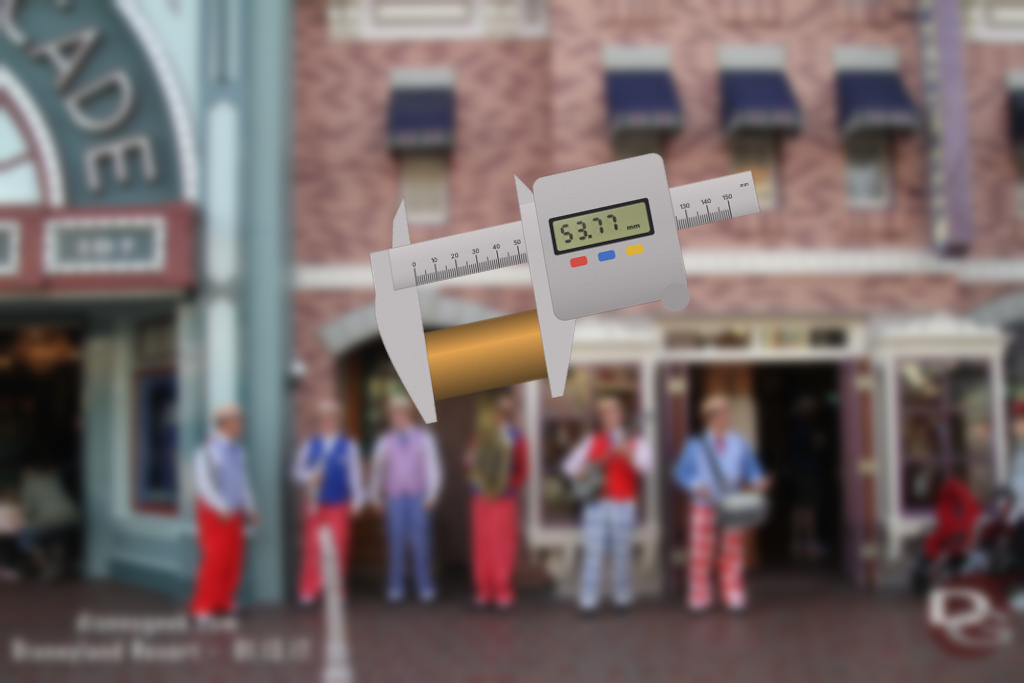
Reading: 53.77 mm
